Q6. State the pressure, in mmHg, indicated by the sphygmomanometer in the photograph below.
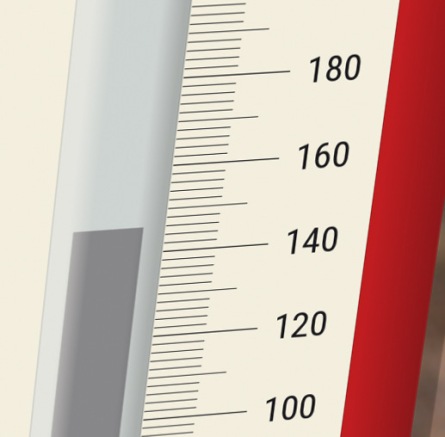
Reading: 146 mmHg
